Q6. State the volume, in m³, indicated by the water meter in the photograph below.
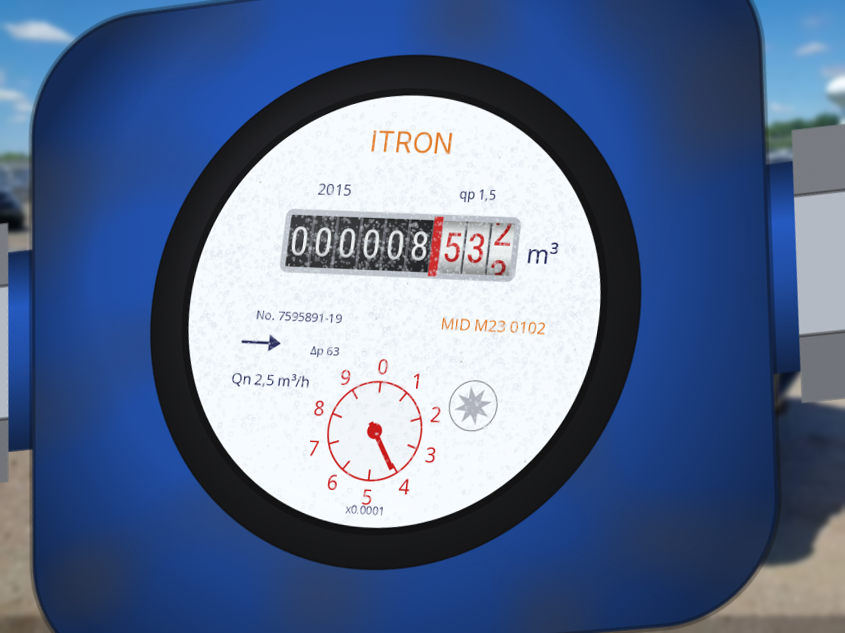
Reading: 8.5324 m³
